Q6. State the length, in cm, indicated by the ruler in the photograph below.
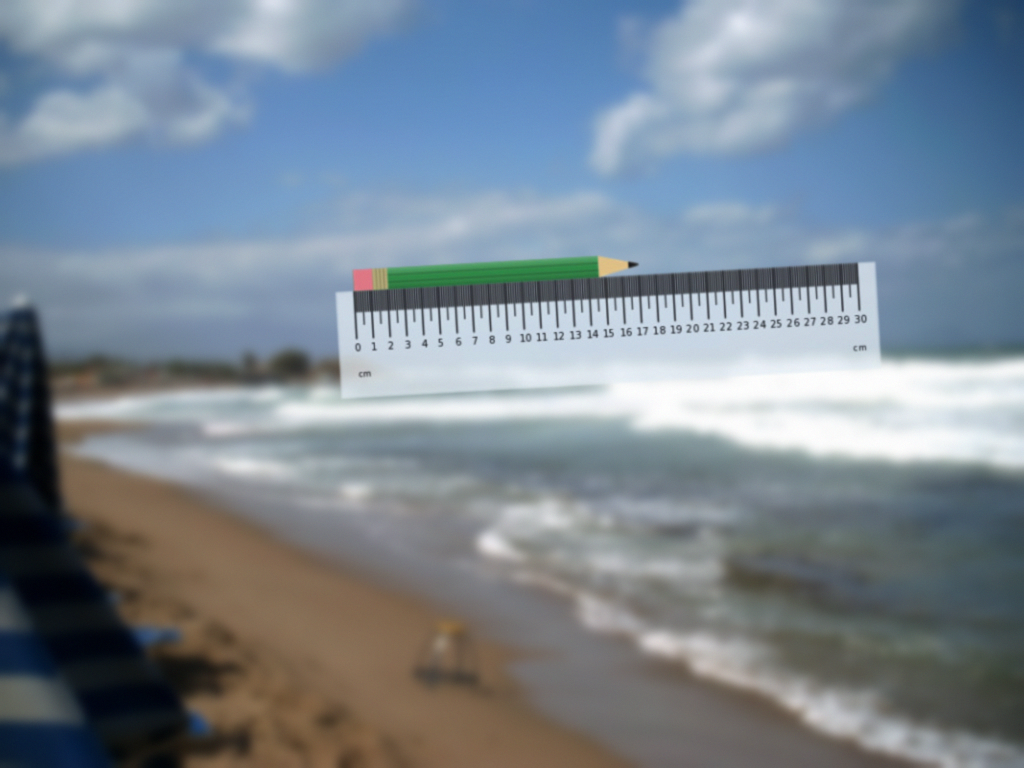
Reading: 17 cm
